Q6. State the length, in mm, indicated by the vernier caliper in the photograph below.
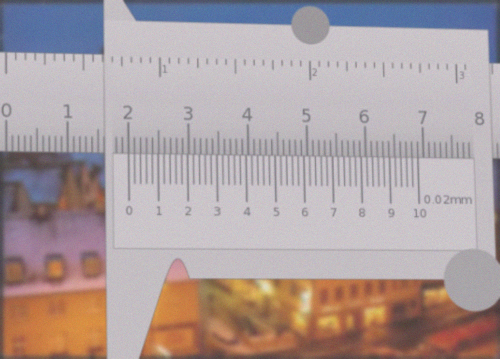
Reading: 20.0 mm
